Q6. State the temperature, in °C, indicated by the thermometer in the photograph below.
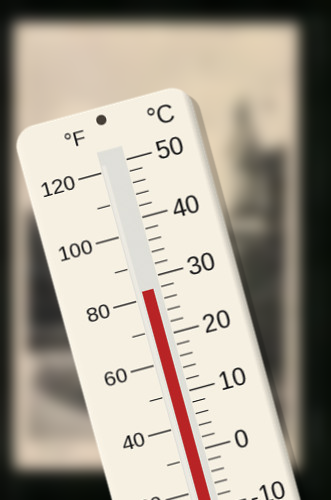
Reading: 28 °C
